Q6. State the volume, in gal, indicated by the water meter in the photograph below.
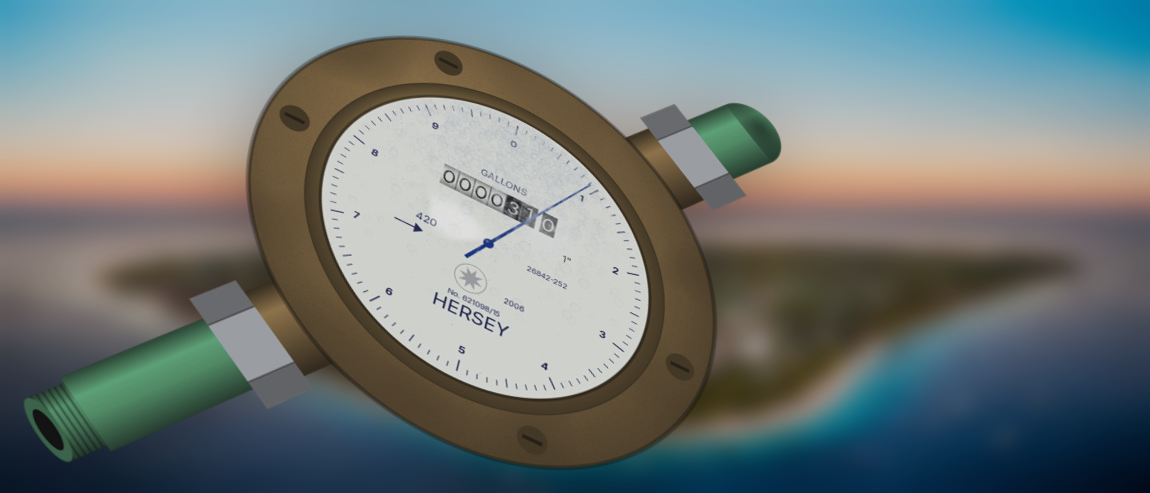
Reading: 310.9 gal
